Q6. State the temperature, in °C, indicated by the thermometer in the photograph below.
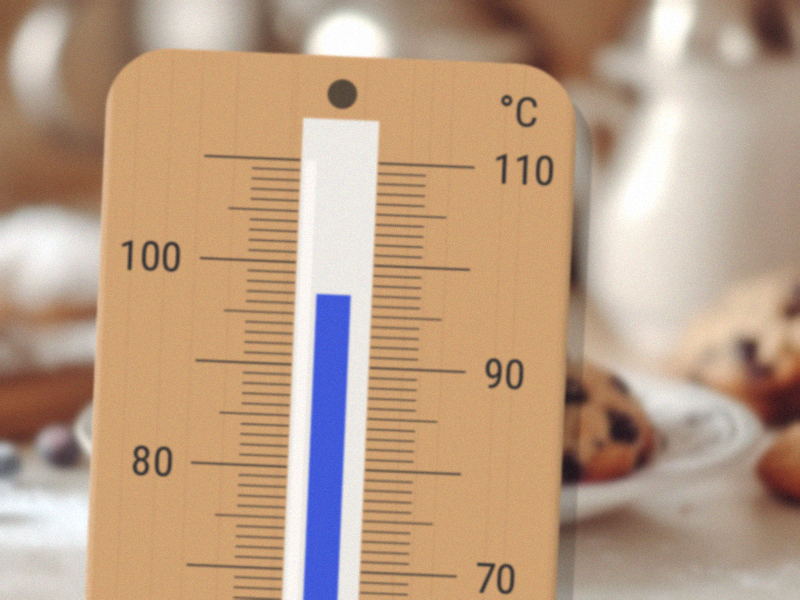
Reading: 97 °C
